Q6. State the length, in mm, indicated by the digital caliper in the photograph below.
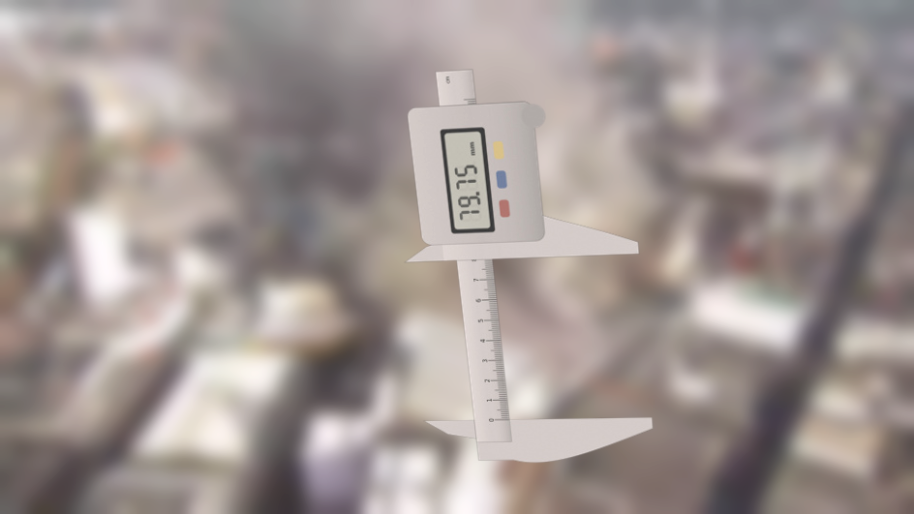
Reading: 79.75 mm
